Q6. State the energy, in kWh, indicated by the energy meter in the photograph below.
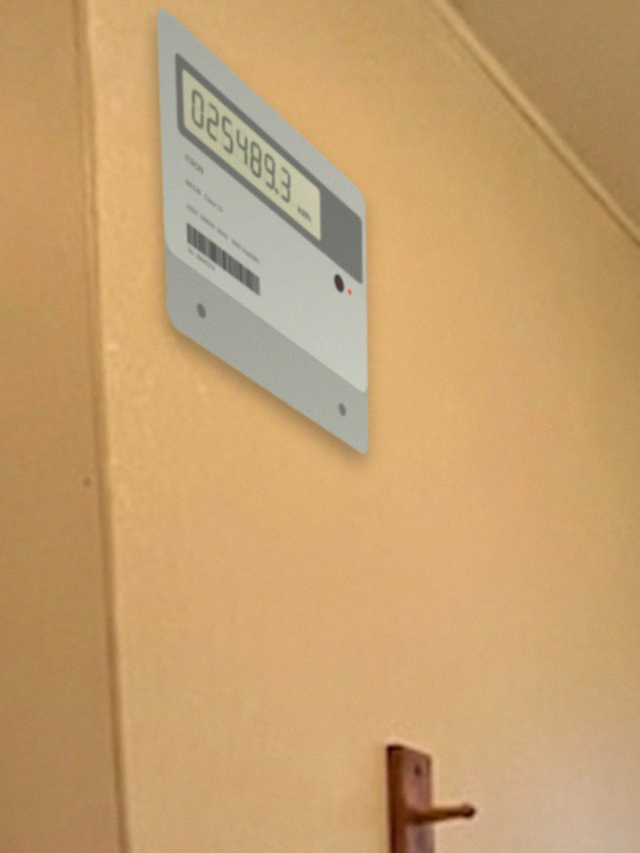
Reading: 25489.3 kWh
